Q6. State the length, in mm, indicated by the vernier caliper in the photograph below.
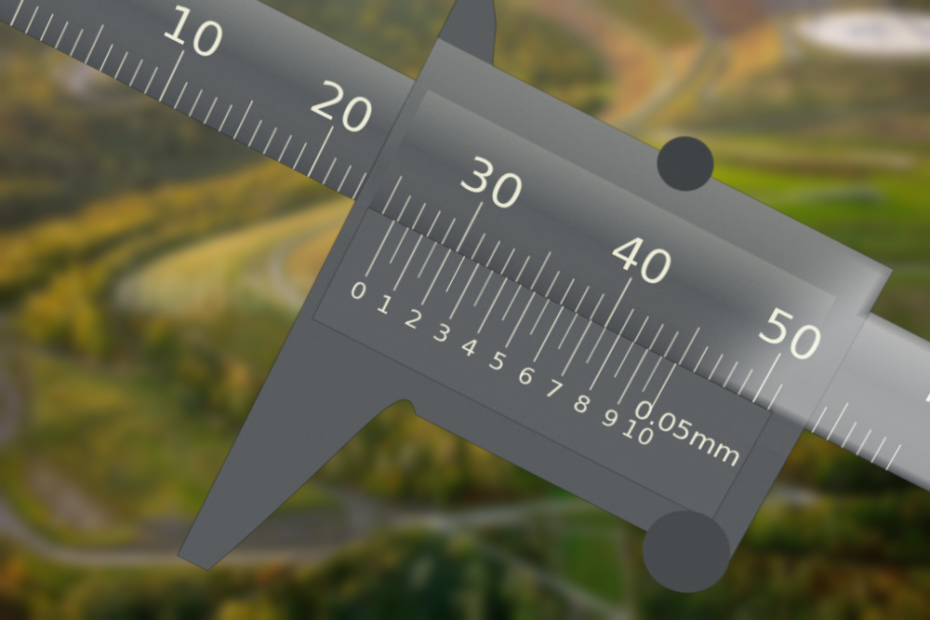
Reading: 25.8 mm
